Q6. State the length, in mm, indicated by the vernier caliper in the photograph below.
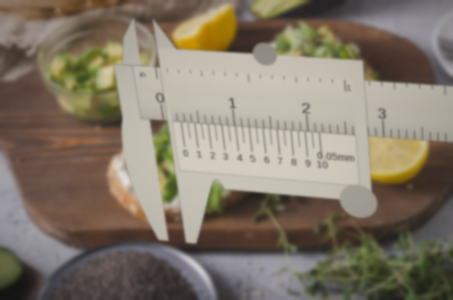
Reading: 2.5 mm
